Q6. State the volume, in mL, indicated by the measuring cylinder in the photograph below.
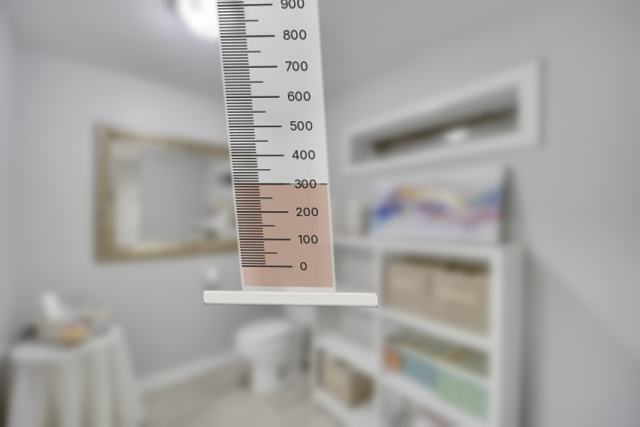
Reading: 300 mL
